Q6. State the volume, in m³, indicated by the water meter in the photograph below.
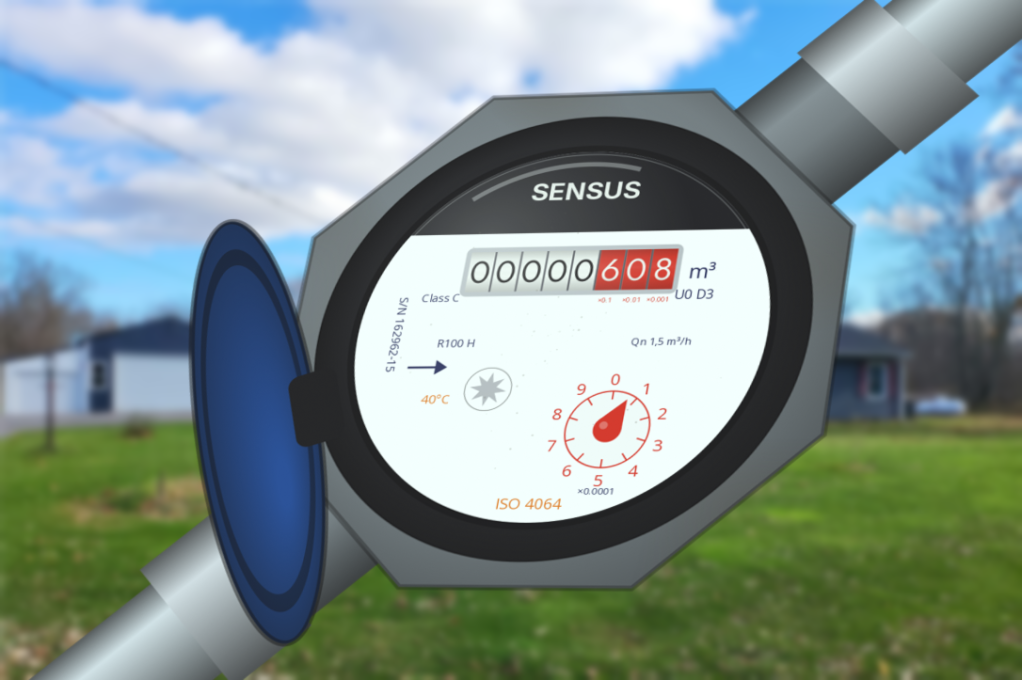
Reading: 0.6080 m³
